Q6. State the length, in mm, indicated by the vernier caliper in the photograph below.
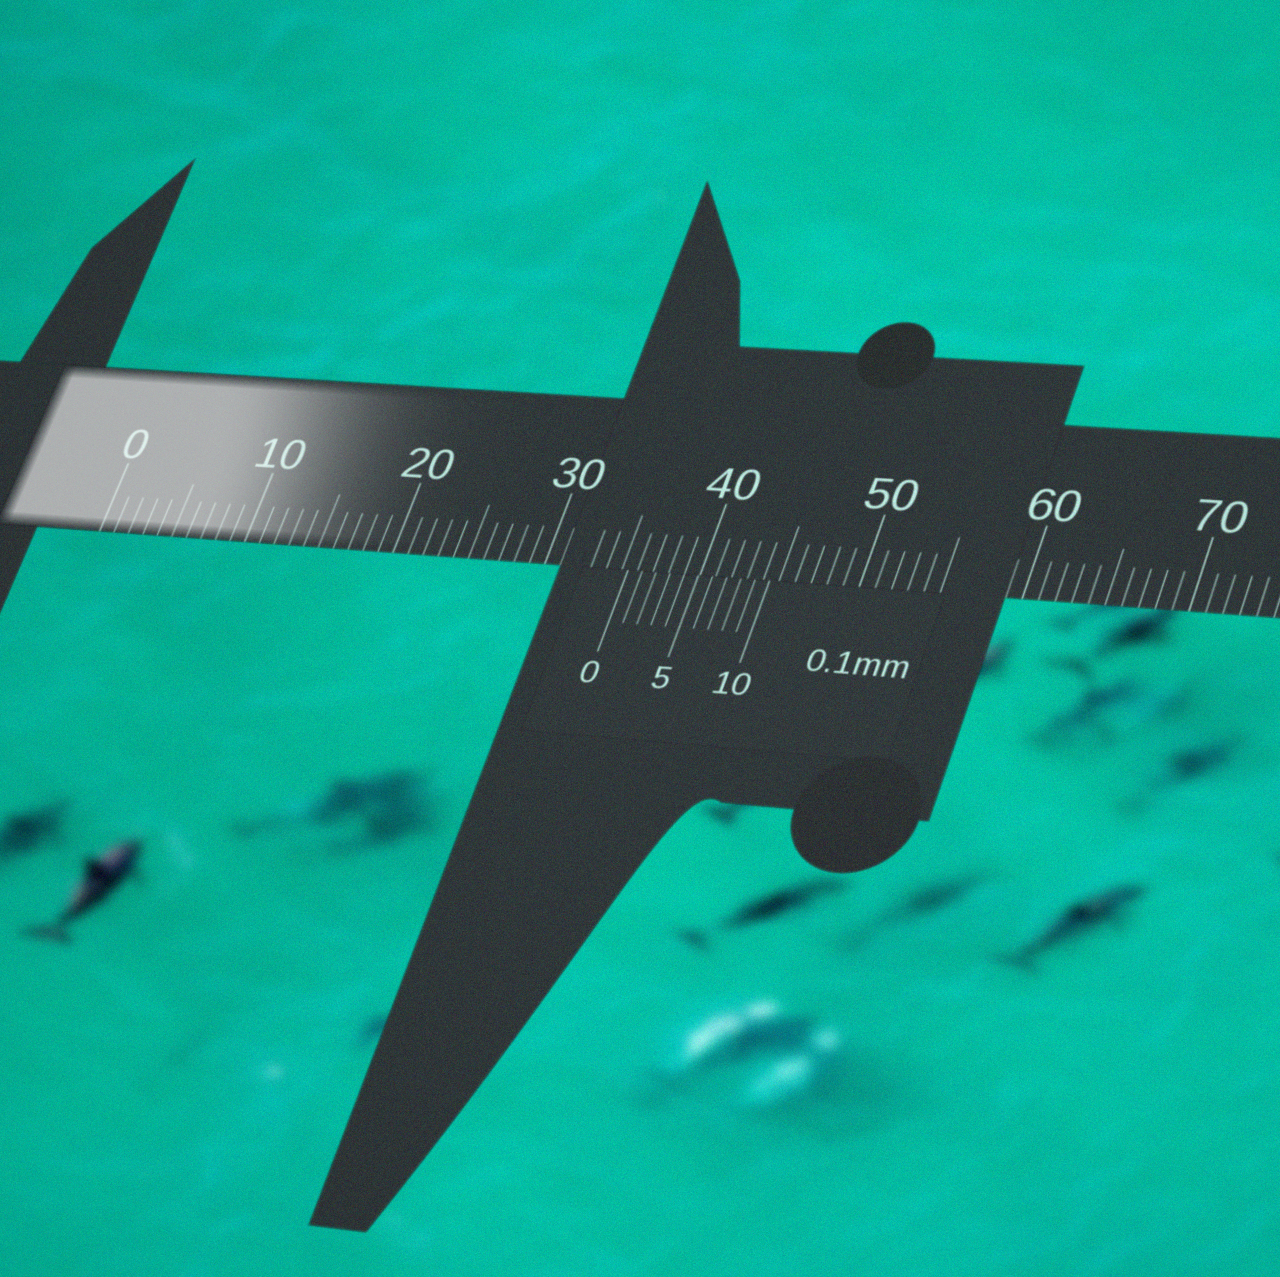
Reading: 35.4 mm
